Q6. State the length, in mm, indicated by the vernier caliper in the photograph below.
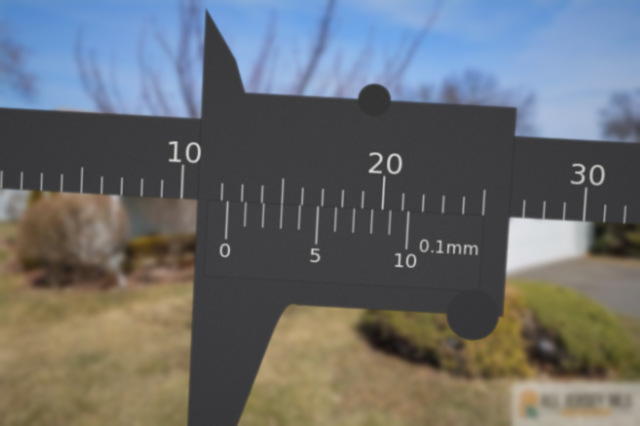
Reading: 12.3 mm
